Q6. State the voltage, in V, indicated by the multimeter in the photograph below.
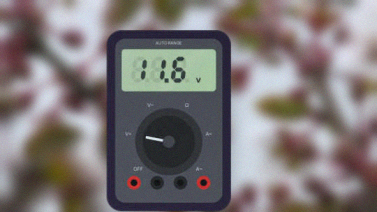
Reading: 11.6 V
